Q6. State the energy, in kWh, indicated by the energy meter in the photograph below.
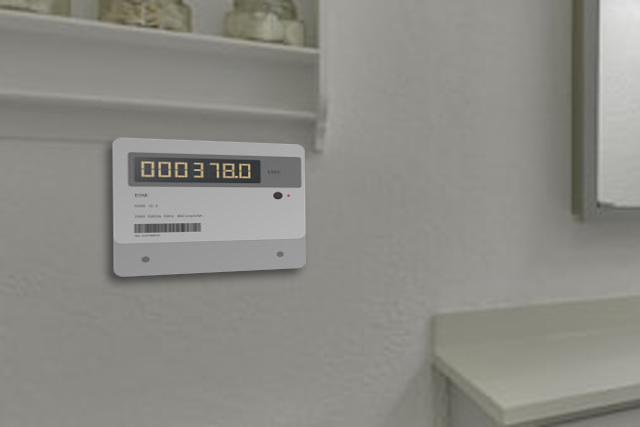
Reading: 378.0 kWh
